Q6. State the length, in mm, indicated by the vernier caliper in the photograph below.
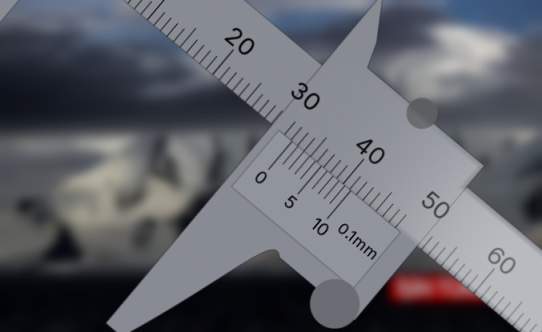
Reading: 32.2 mm
